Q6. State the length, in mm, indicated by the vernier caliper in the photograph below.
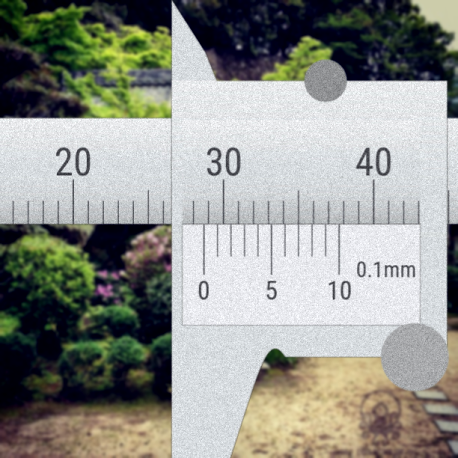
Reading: 28.7 mm
